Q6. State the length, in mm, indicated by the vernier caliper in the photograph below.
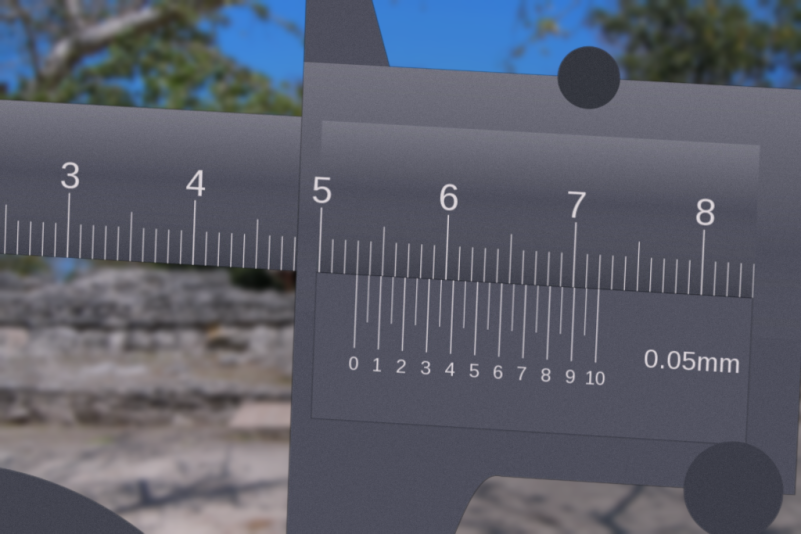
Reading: 53.0 mm
